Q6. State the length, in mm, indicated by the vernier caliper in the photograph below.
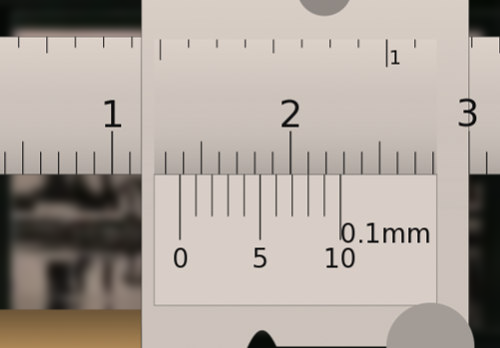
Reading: 13.8 mm
